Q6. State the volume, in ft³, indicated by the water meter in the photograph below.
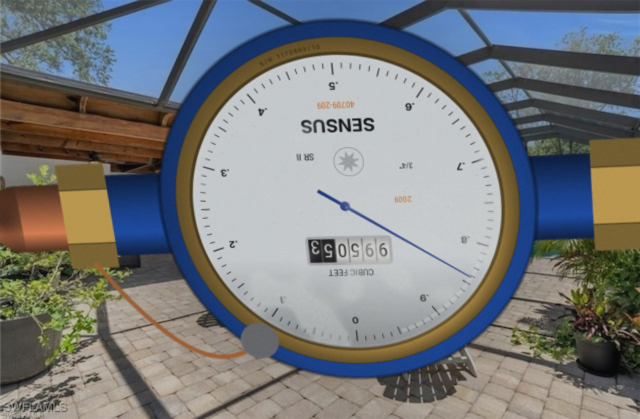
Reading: 995052.84 ft³
